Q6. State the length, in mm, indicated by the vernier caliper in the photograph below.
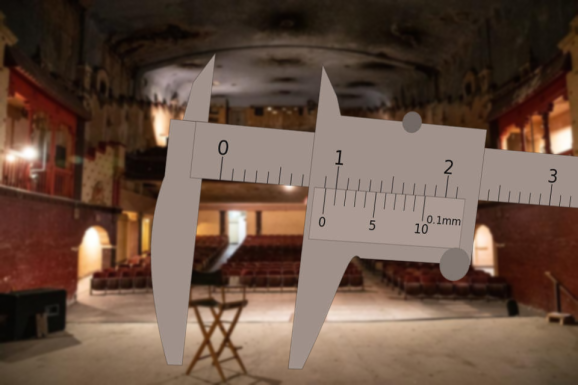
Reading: 9.1 mm
